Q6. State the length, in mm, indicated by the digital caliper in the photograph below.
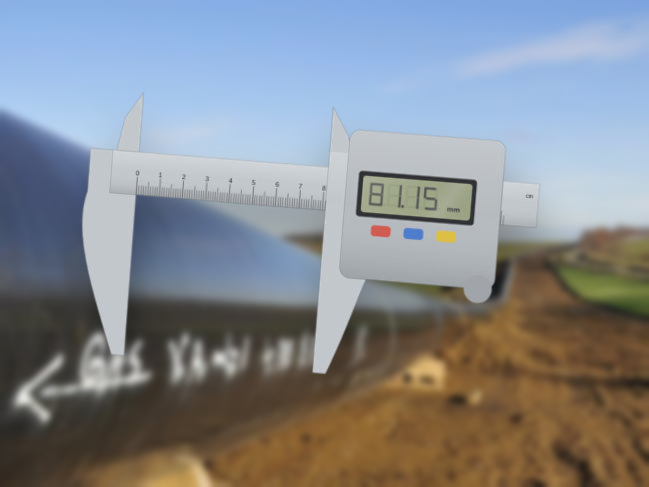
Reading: 81.15 mm
